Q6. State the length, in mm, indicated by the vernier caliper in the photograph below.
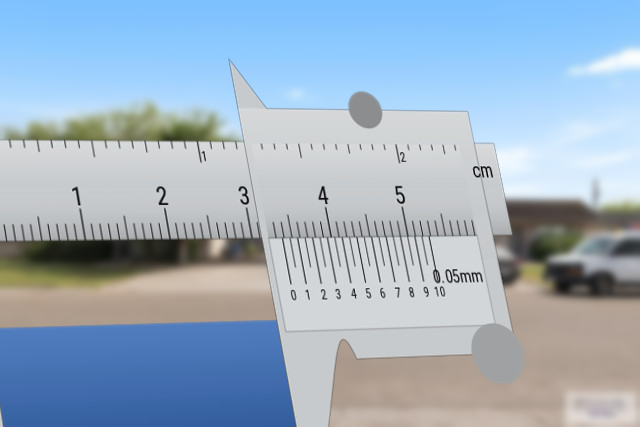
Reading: 33.8 mm
